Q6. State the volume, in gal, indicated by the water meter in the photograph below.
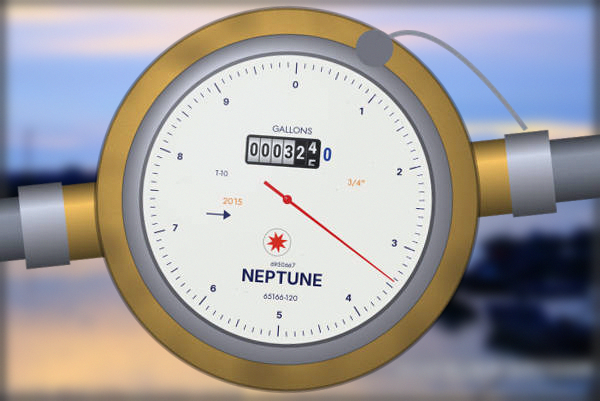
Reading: 3243.4 gal
